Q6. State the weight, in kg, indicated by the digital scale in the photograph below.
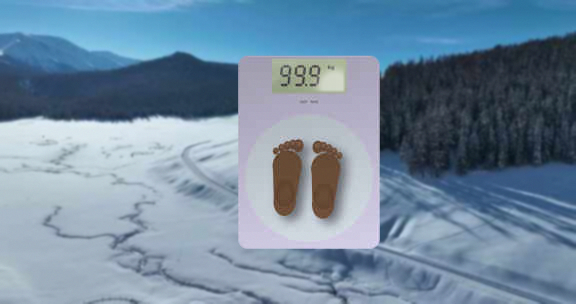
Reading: 99.9 kg
